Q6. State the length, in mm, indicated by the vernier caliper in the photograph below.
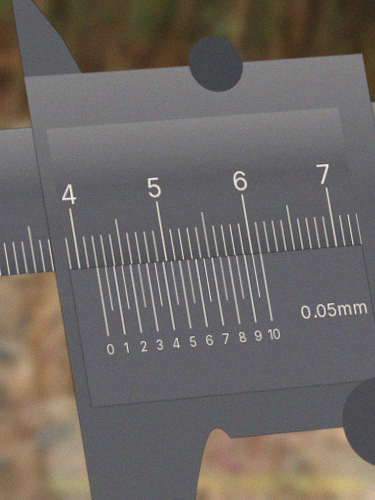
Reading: 42.0 mm
